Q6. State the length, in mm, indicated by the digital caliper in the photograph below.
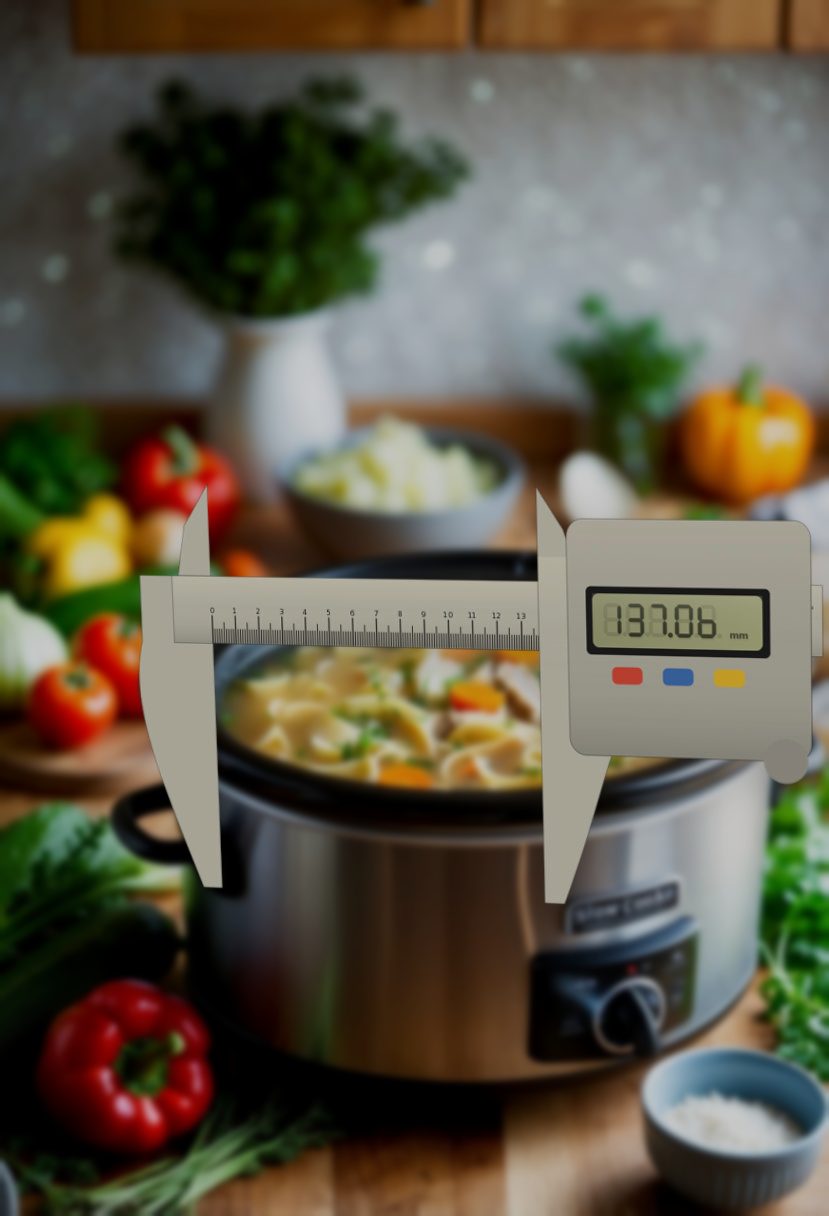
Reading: 137.06 mm
